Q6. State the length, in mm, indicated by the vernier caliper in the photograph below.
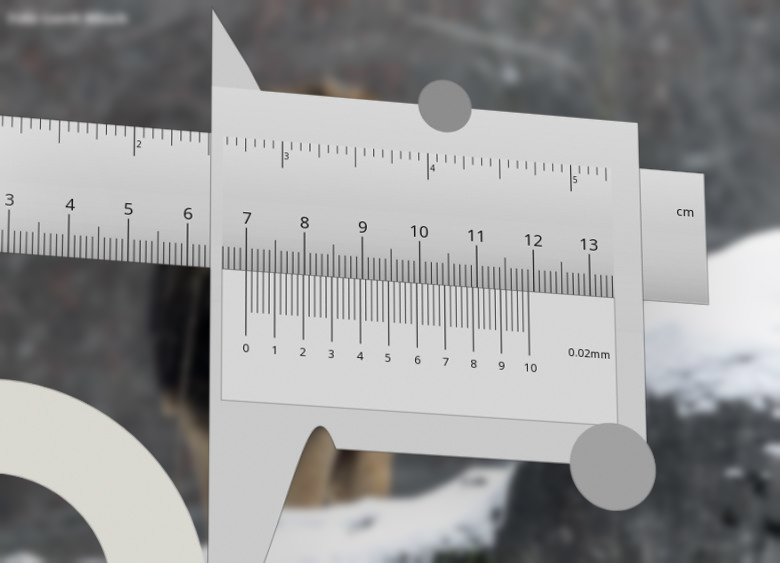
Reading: 70.0 mm
